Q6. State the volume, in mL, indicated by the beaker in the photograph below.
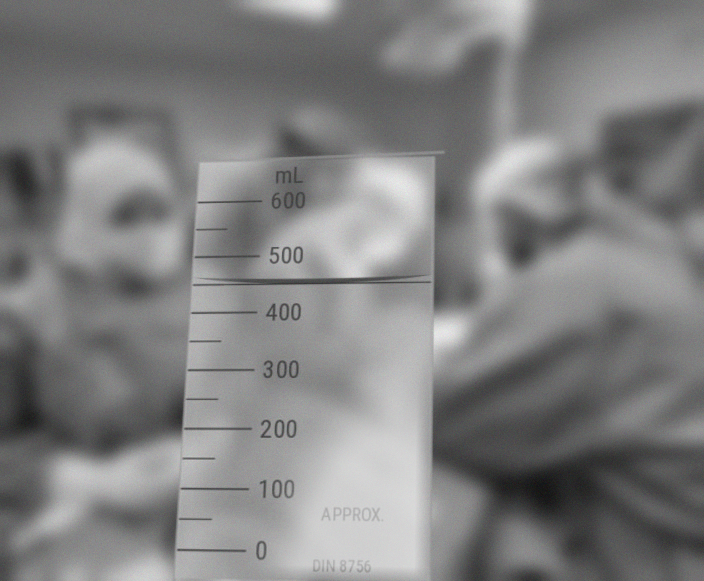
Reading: 450 mL
